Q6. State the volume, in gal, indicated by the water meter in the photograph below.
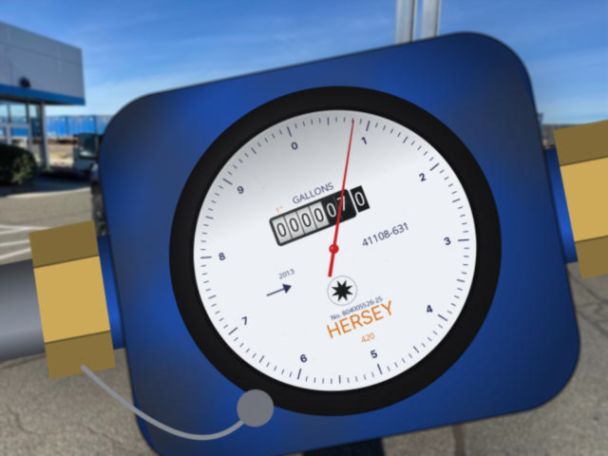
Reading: 70.8 gal
